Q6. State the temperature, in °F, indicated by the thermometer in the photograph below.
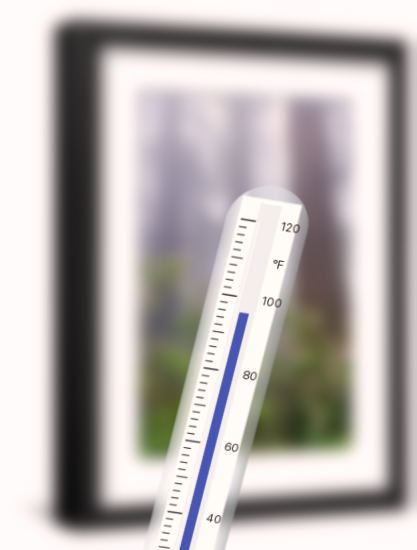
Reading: 96 °F
